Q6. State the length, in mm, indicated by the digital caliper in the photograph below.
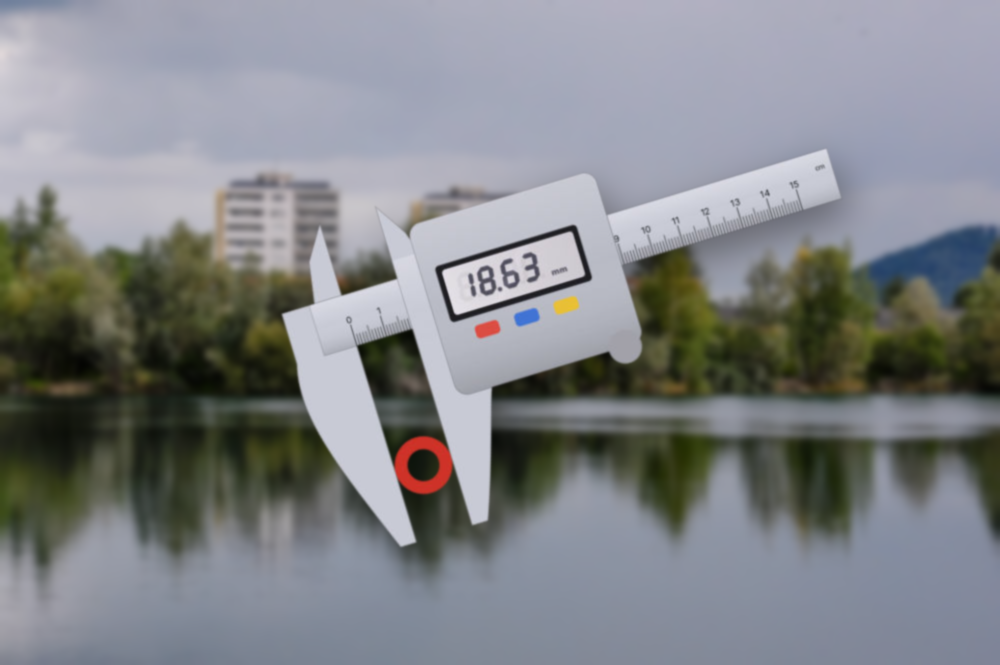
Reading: 18.63 mm
